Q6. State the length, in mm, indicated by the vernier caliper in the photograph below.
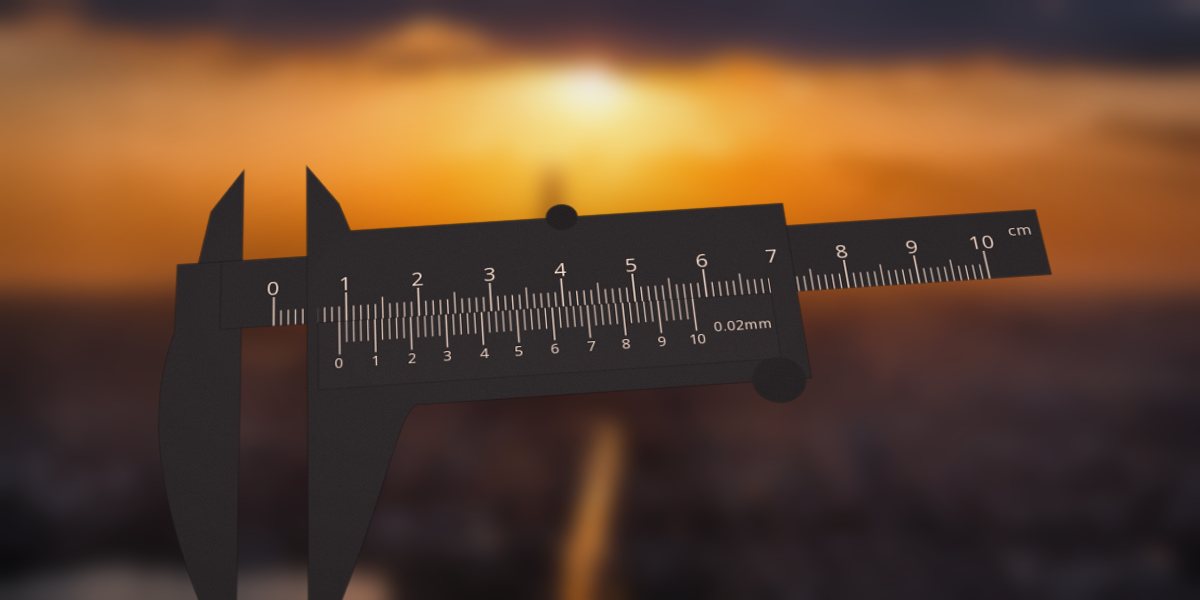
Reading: 9.0 mm
